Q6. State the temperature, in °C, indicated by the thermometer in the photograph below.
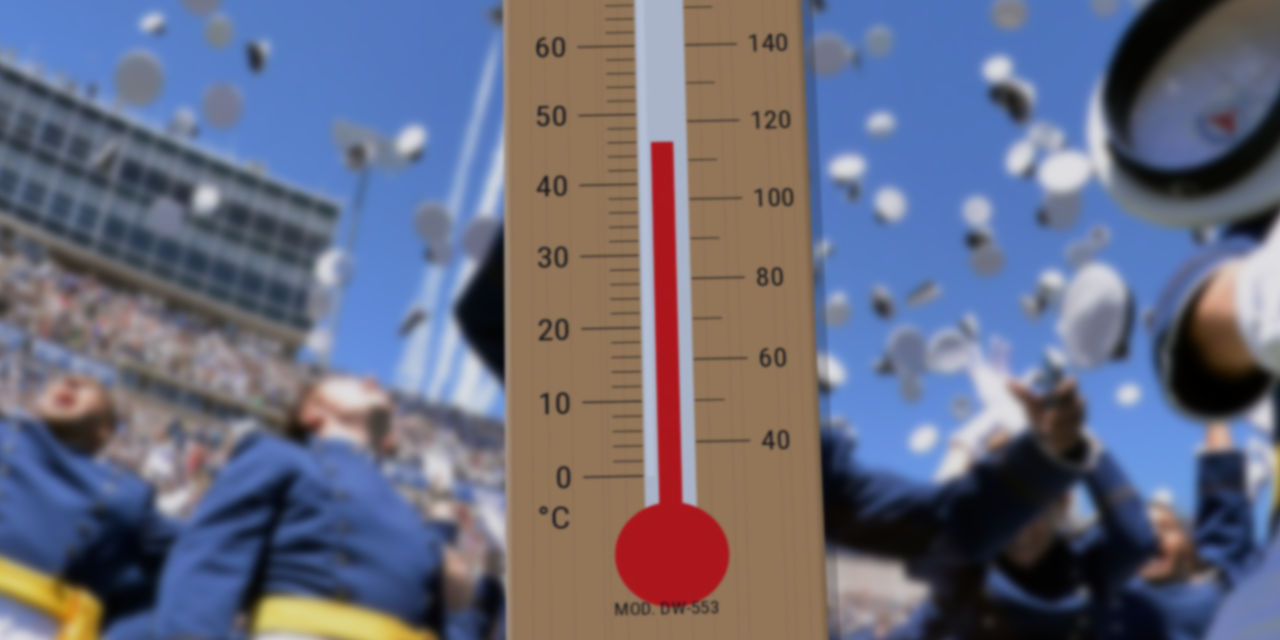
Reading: 46 °C
